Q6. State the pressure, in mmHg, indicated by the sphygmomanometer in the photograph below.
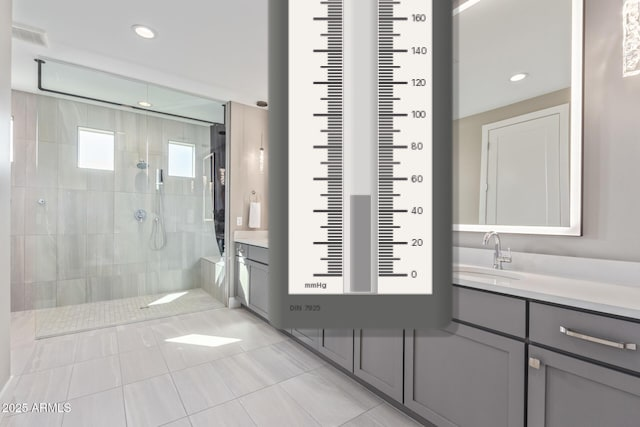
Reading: 50 mmHg
